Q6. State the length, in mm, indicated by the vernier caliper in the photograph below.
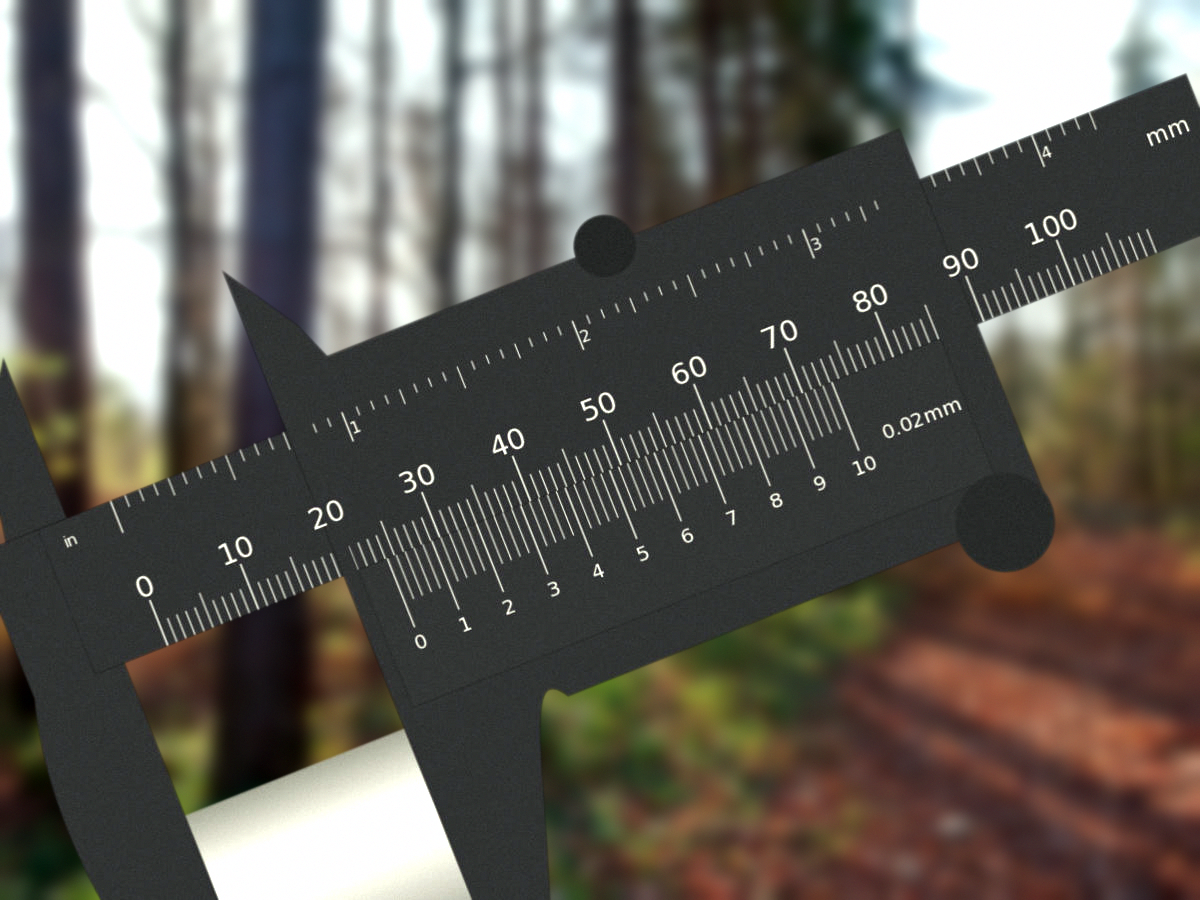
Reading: 24.2 mm
